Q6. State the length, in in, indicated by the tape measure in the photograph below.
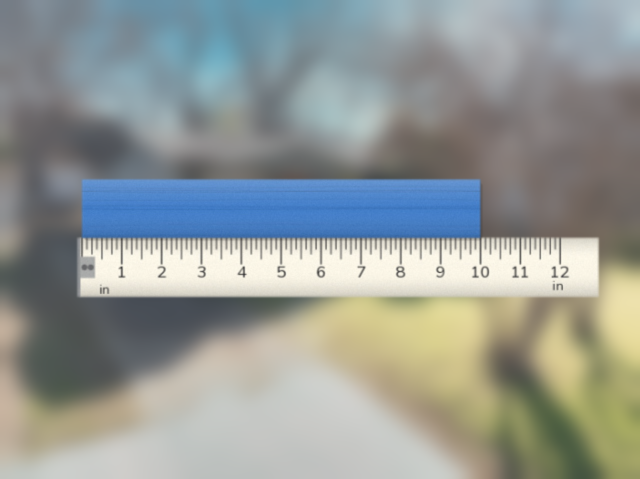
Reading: 10 in
